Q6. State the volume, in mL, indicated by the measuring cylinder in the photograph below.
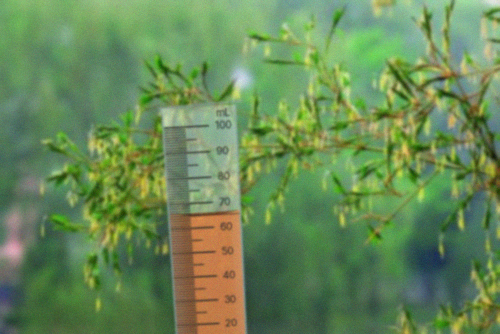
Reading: 65 mL
